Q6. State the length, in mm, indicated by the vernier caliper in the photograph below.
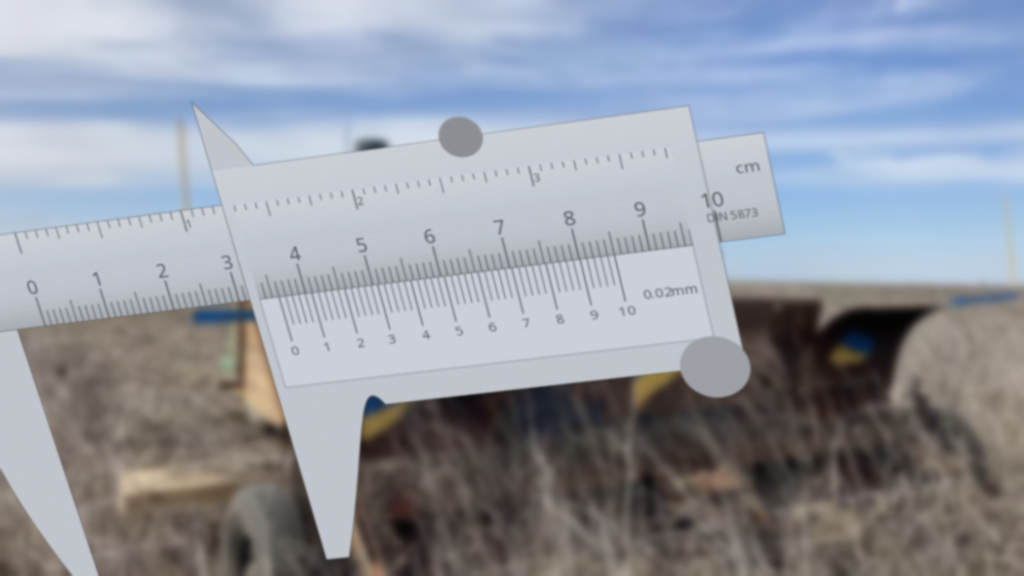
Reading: 36.0 mm
